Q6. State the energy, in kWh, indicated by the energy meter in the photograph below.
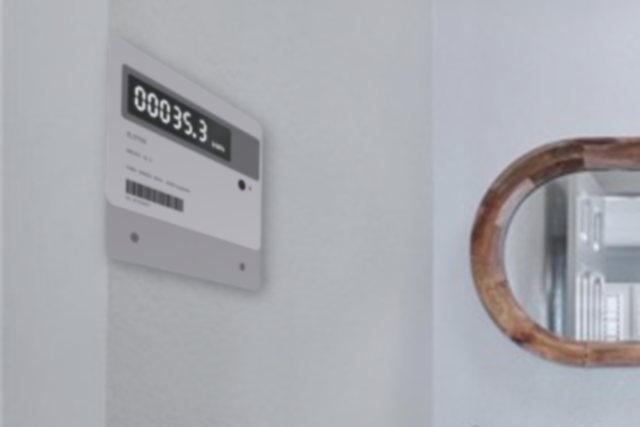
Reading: 35.3 kWh
